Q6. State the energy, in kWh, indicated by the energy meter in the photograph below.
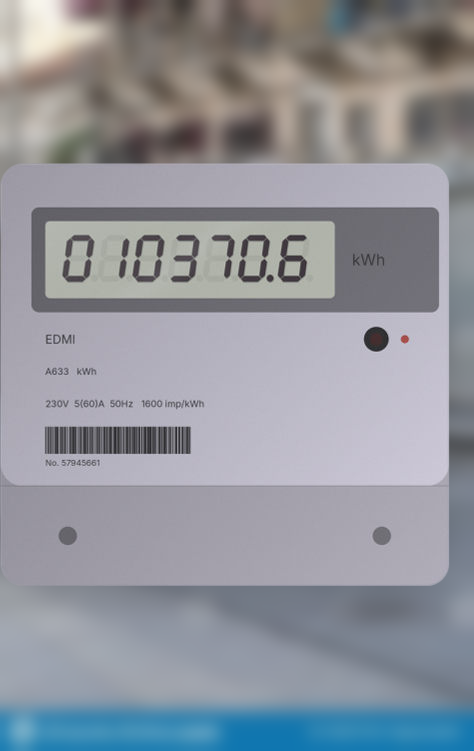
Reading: 10370.6 kWh
